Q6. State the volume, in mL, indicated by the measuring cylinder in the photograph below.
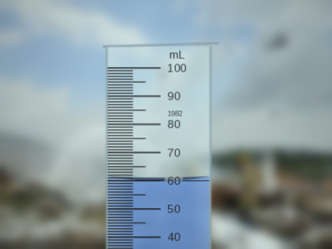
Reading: 60 mL
